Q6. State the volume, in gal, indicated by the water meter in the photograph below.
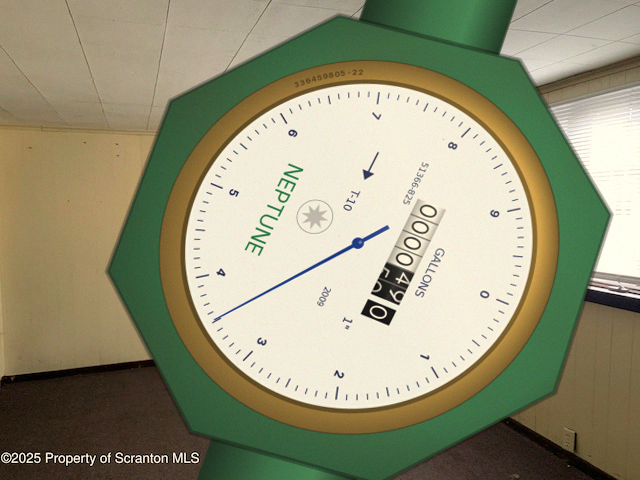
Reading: 493.5 gal
